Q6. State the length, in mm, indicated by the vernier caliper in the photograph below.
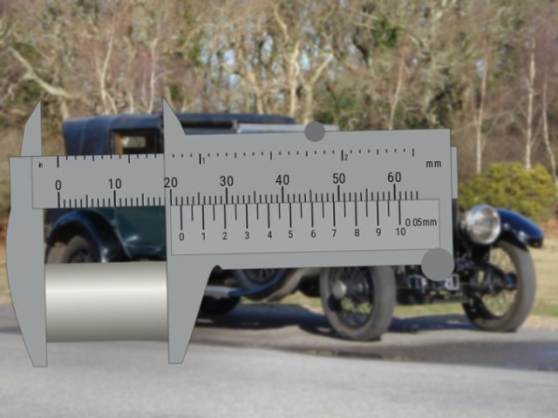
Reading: 21.8 mm
